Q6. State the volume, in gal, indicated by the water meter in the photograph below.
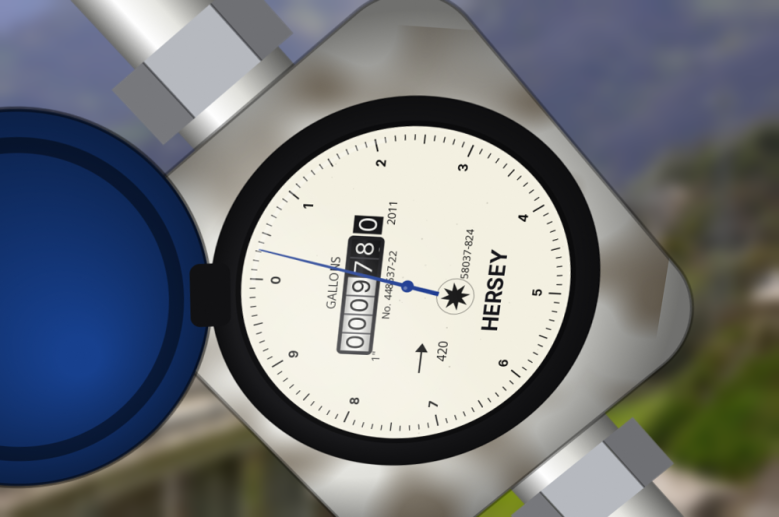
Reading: 9780.3 gal
